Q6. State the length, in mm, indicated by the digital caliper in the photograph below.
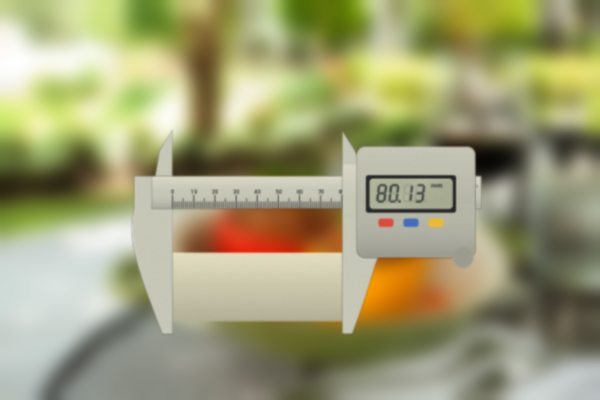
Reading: 80.13 mm
